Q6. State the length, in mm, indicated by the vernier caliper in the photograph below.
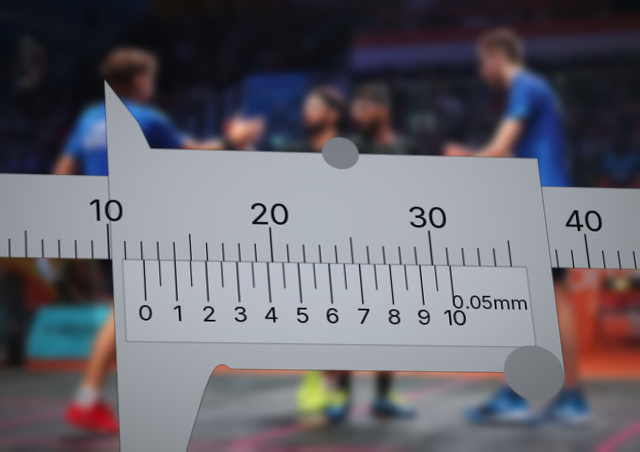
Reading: 12.1 mm
